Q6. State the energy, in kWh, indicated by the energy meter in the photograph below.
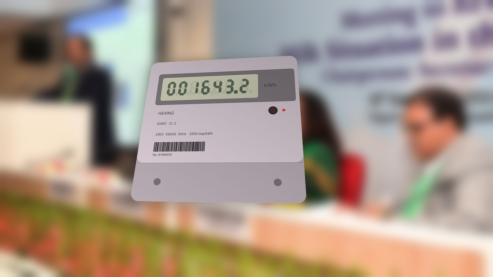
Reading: 1643.2 kWh
